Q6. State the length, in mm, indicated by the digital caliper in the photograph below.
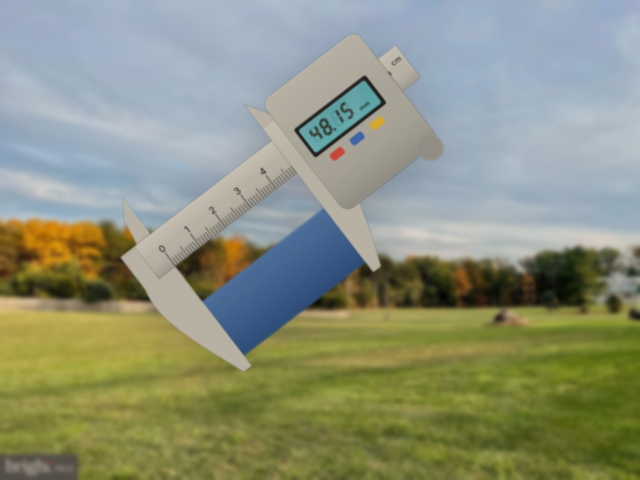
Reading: 48.15 mm
